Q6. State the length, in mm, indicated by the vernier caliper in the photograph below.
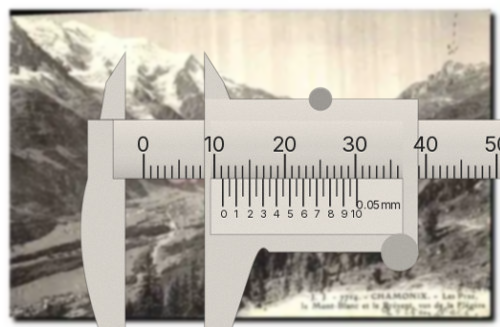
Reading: 11.2 mm
